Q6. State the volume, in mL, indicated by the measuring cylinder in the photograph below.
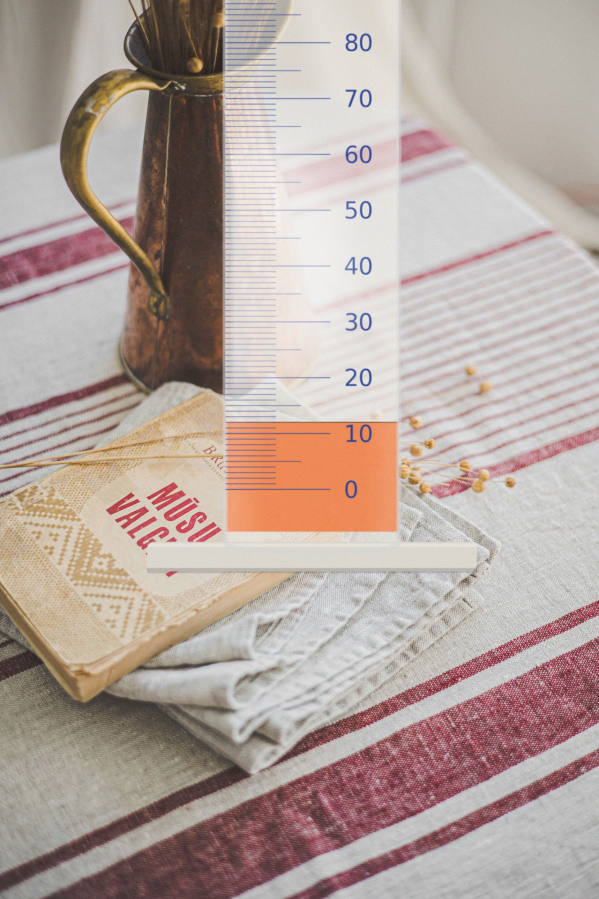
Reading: 12 mL
